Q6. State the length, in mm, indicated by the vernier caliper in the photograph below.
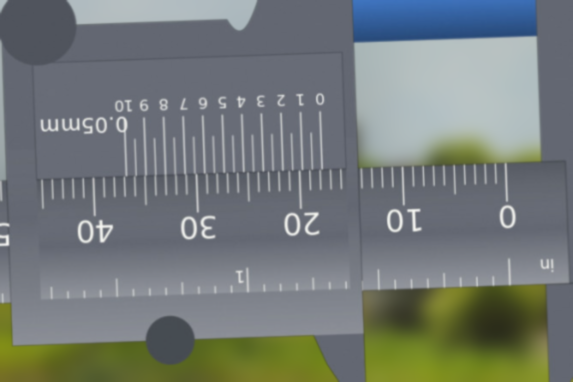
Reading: 17.8 mm
